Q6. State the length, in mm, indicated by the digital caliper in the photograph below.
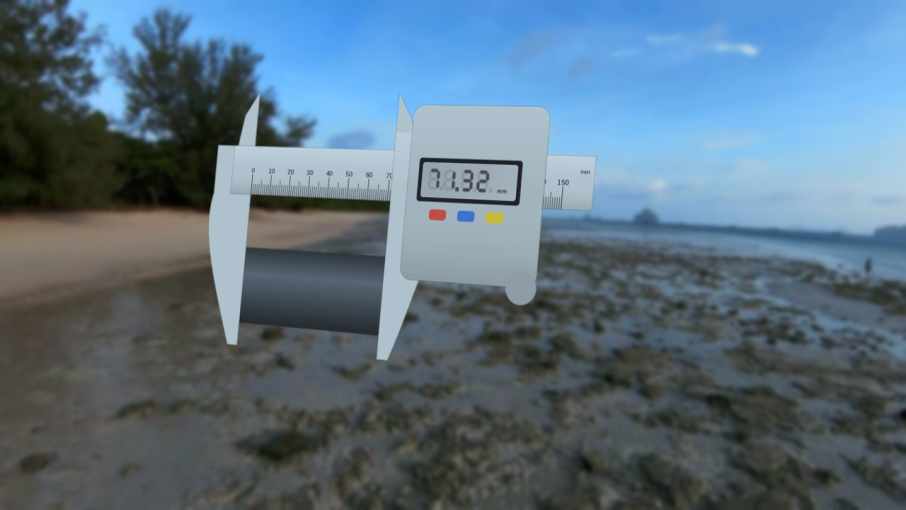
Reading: 71.32 mm
